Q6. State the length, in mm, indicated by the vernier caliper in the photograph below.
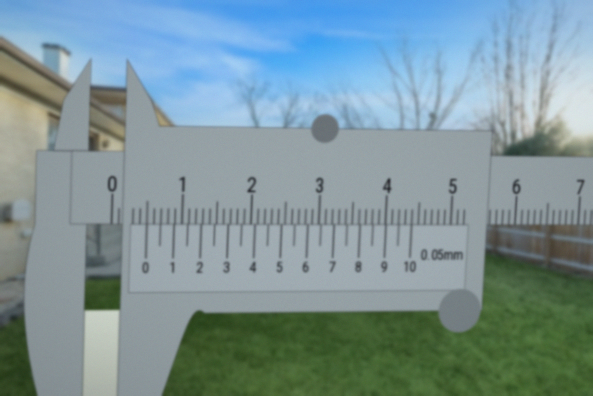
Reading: 5.0 mm
